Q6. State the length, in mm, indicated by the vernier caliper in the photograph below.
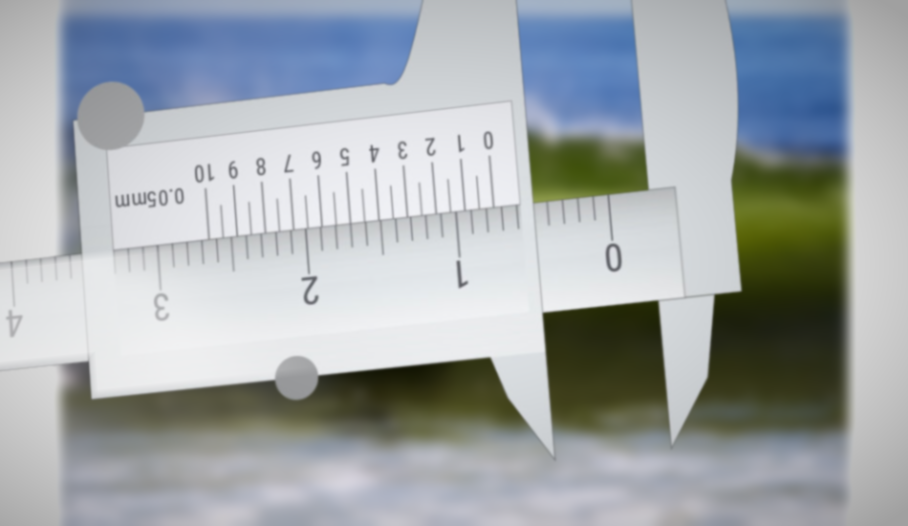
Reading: 7.5 mm
